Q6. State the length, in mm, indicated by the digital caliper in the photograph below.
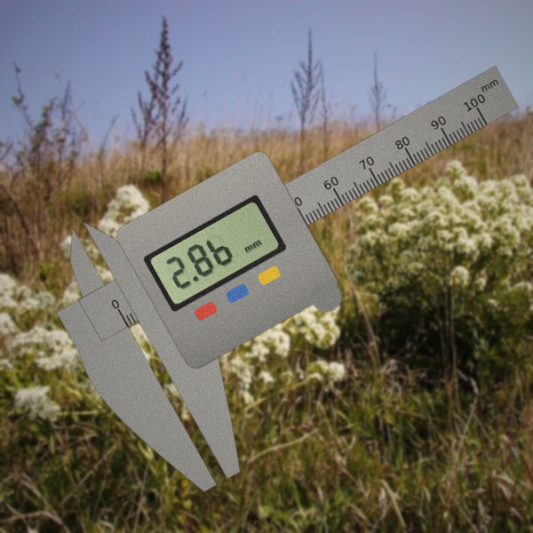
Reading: 2.86 mm
